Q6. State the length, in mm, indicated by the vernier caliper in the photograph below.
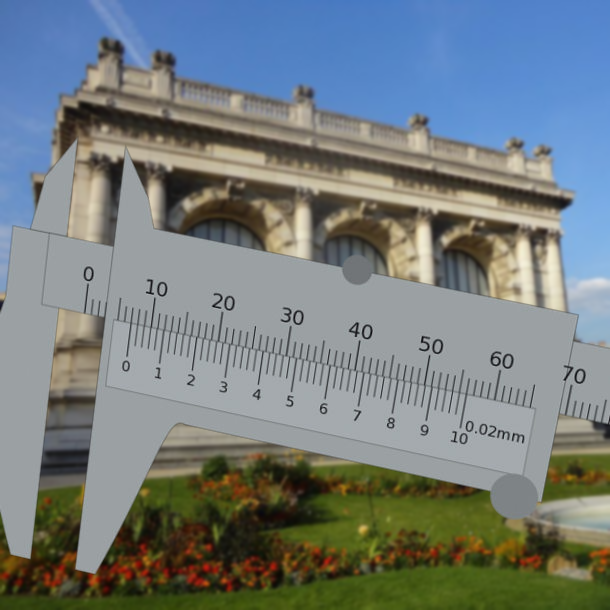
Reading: 7.0 mm
